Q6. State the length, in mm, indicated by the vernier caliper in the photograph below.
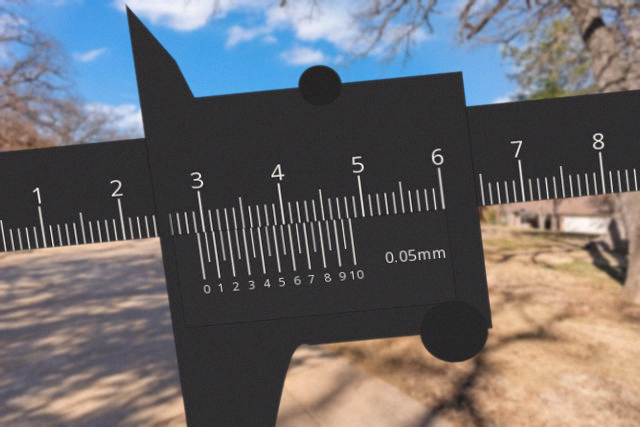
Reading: 29.2 mm
